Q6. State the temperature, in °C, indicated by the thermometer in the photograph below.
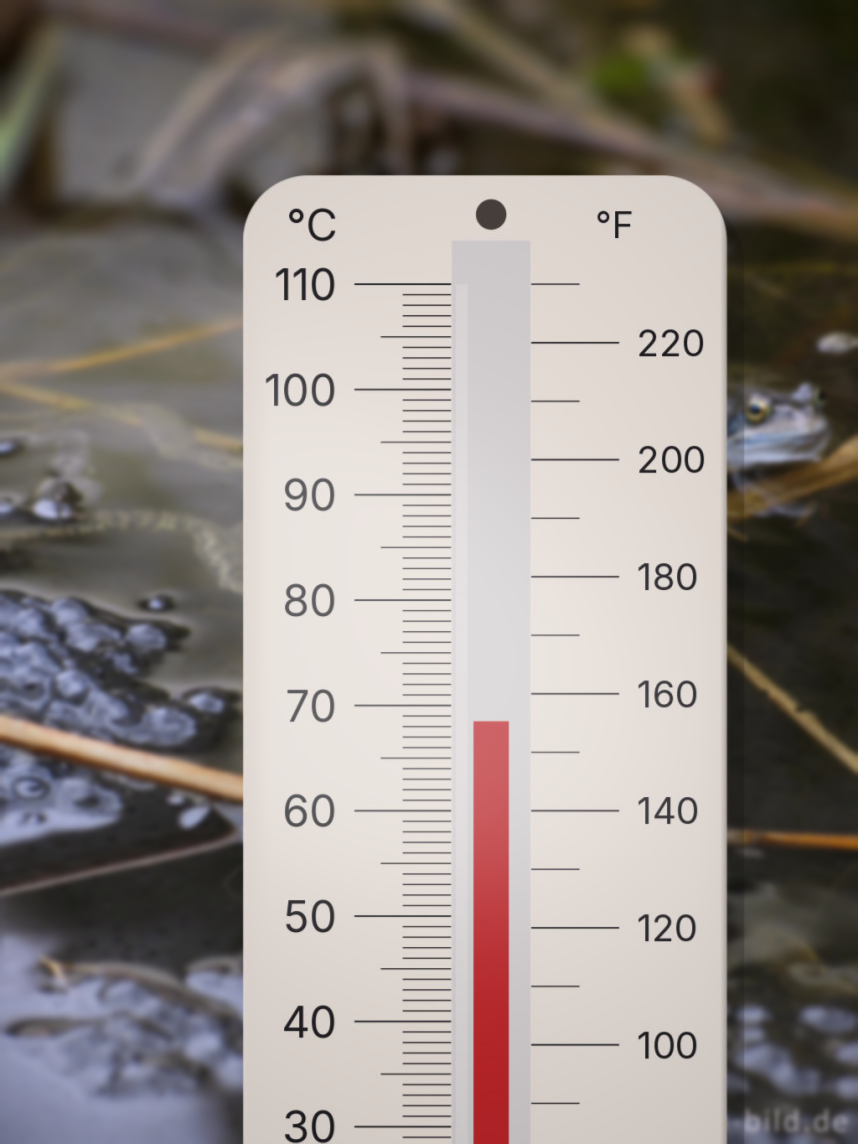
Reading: 68.5 °C
